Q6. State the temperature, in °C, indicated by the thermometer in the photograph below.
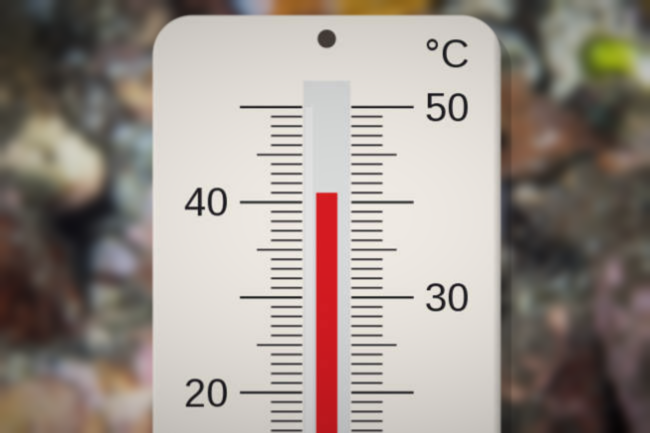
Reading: 41 °C
